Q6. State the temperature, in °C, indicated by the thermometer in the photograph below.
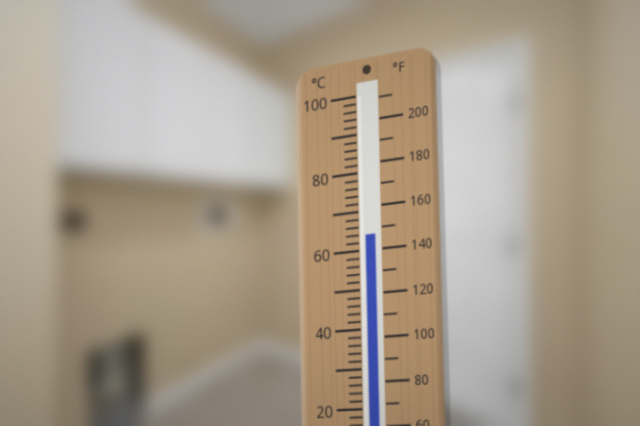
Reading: 64 °C
